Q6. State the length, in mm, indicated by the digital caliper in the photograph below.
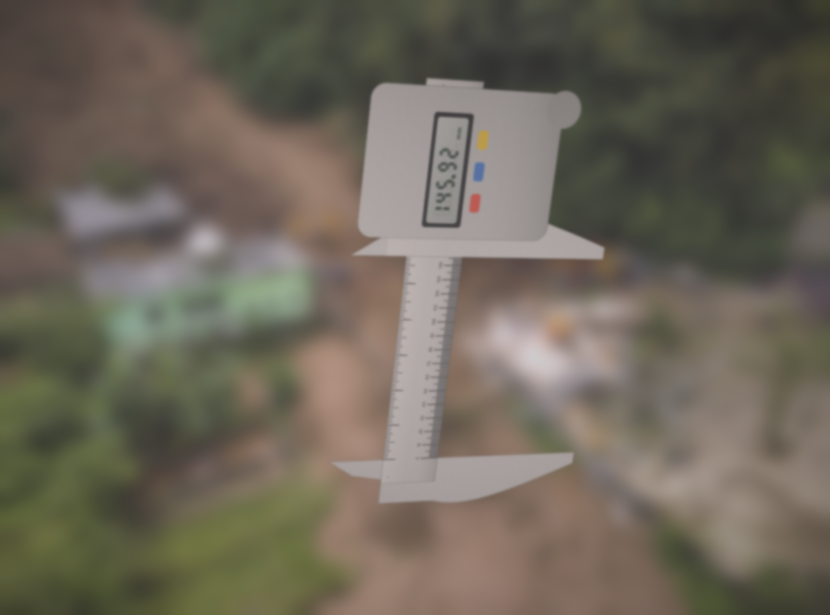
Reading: 145.92 mm
